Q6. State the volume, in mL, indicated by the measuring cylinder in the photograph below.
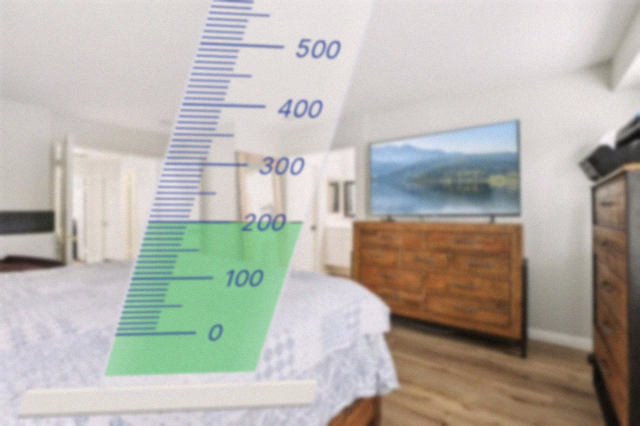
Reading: 200 mL
